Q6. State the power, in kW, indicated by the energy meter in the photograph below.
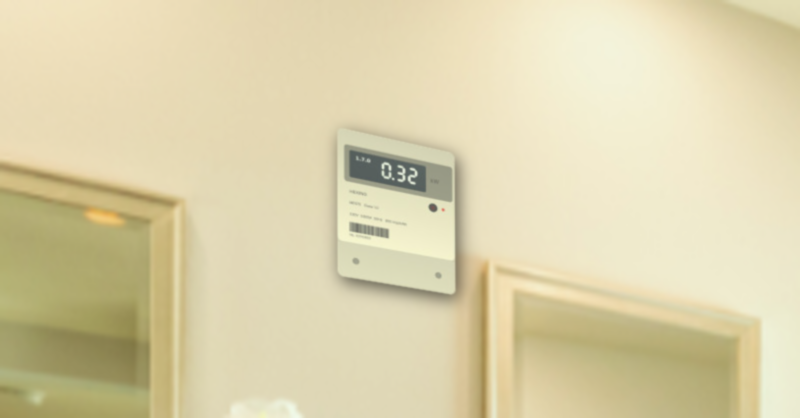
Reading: 0.32 kW
